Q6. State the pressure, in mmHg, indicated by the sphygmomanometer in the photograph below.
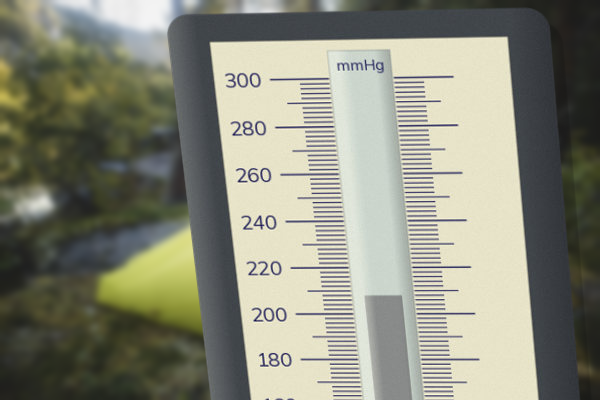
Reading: 208 mmHg
